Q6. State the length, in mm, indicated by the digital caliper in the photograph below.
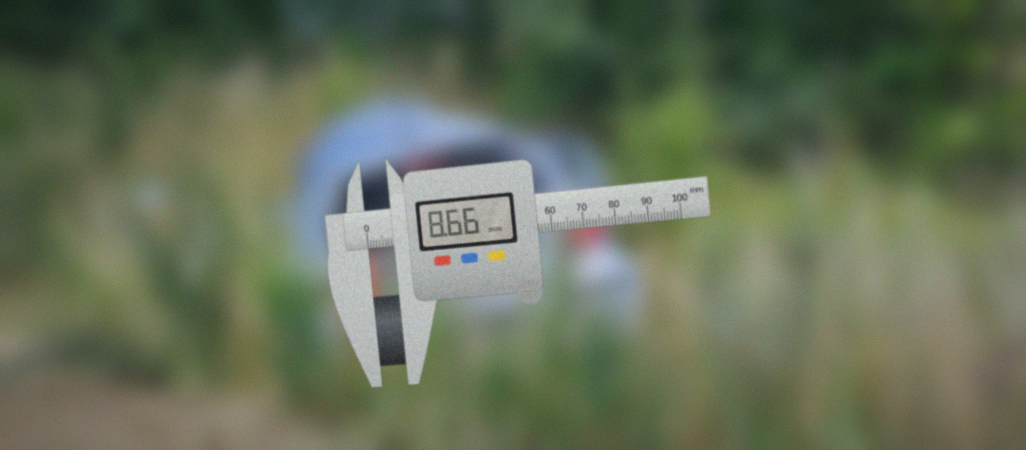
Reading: 8.66 mm
